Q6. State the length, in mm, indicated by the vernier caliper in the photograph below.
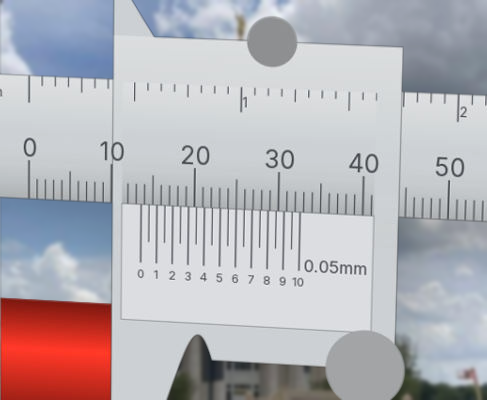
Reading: 13.6 mm
